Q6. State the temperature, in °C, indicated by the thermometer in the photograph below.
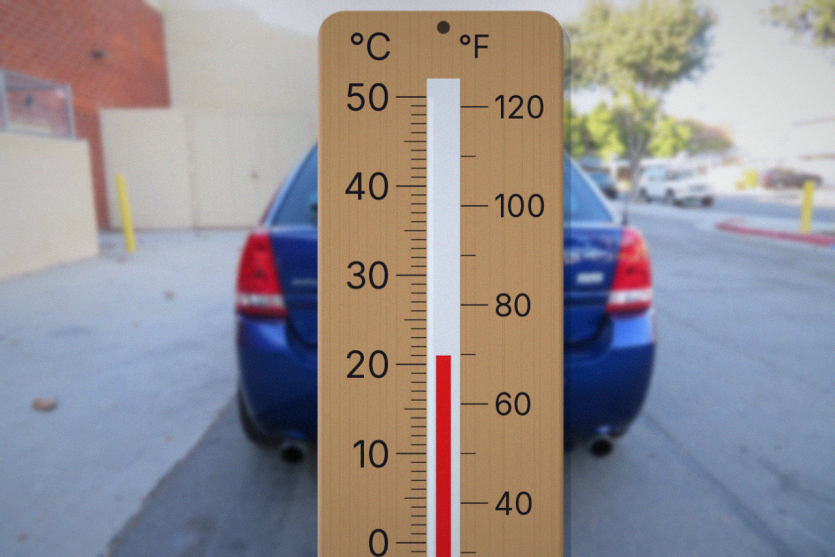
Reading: 21 °C
